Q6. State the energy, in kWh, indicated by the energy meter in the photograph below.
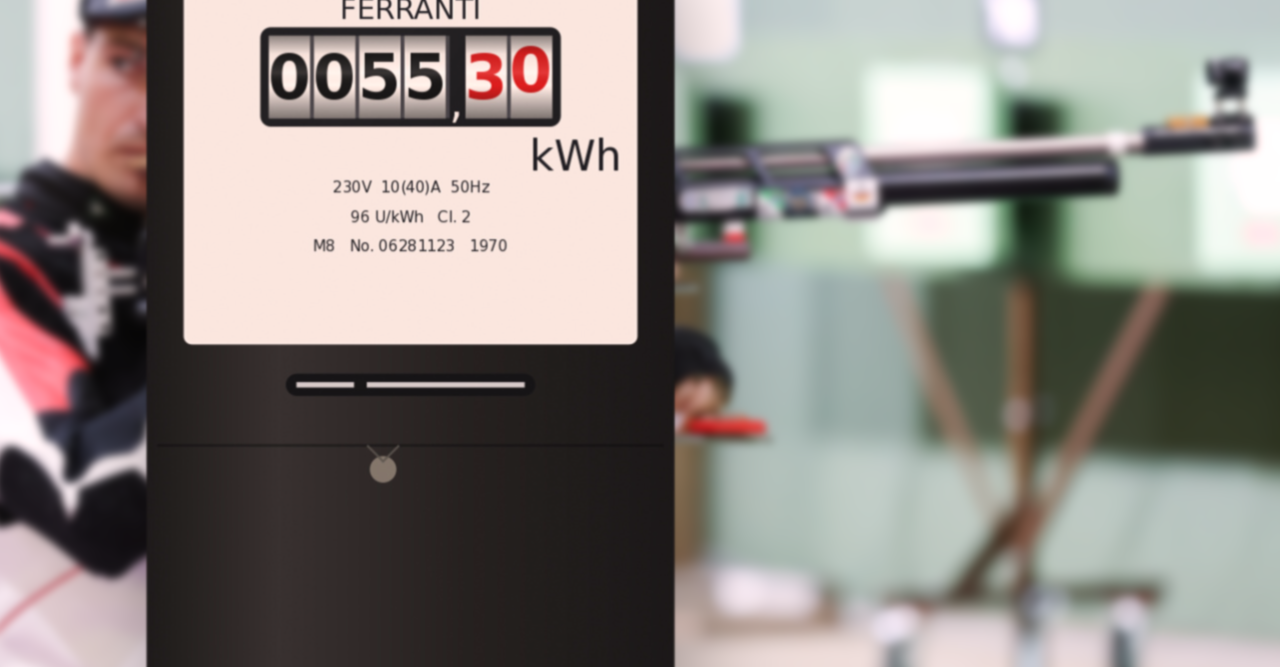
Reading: 55.30 kWh
